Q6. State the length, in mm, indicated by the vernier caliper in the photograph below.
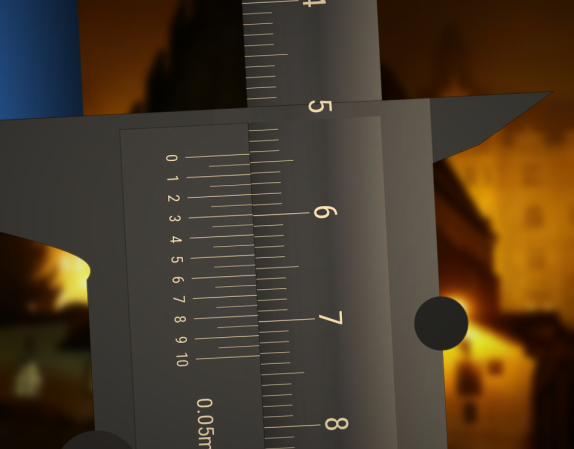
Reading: 54.2 mm
